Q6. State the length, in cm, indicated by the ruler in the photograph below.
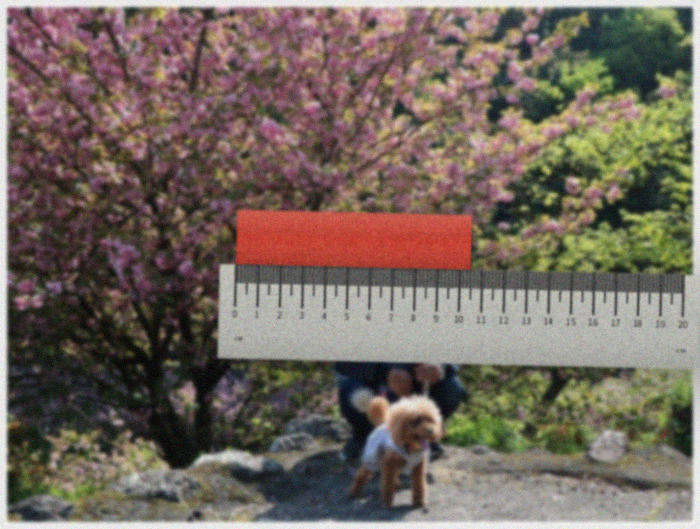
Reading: 10.5 cm
